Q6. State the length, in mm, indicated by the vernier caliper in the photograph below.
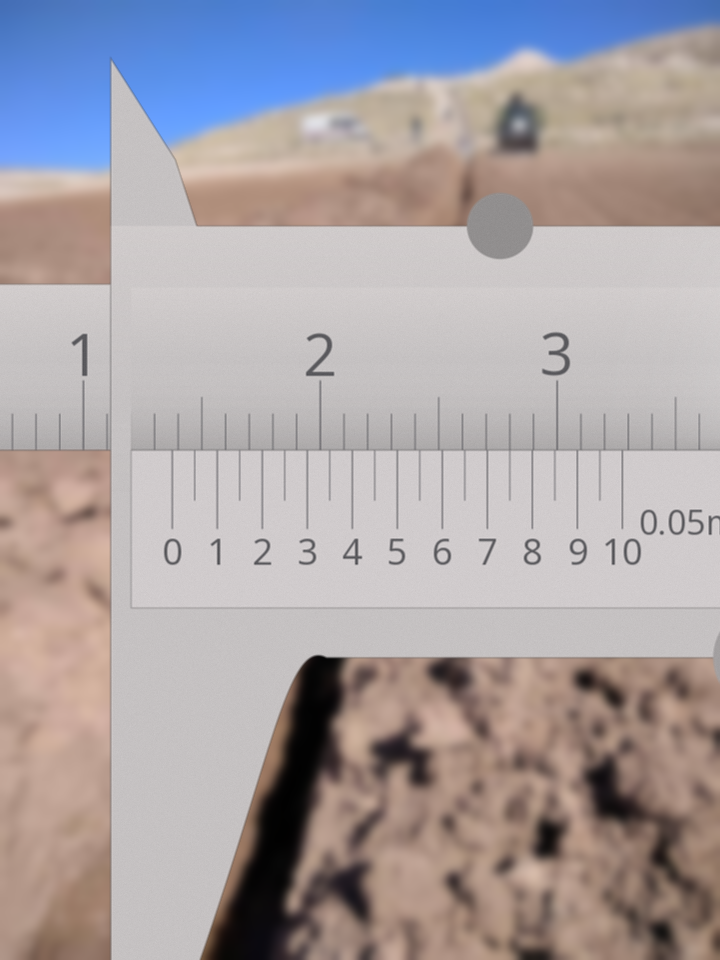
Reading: 13.75 mm
